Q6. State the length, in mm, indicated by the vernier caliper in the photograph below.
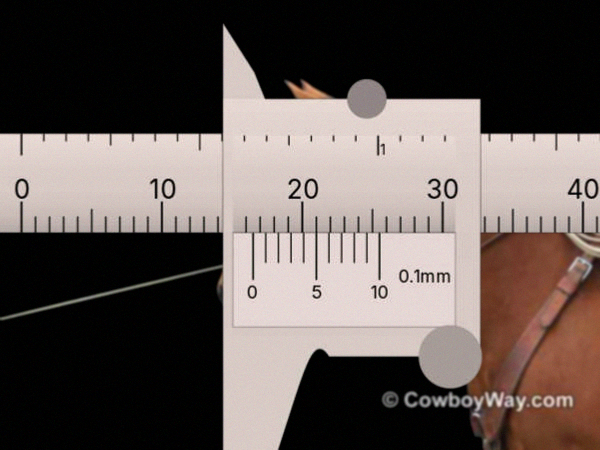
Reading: 16.5 mm
